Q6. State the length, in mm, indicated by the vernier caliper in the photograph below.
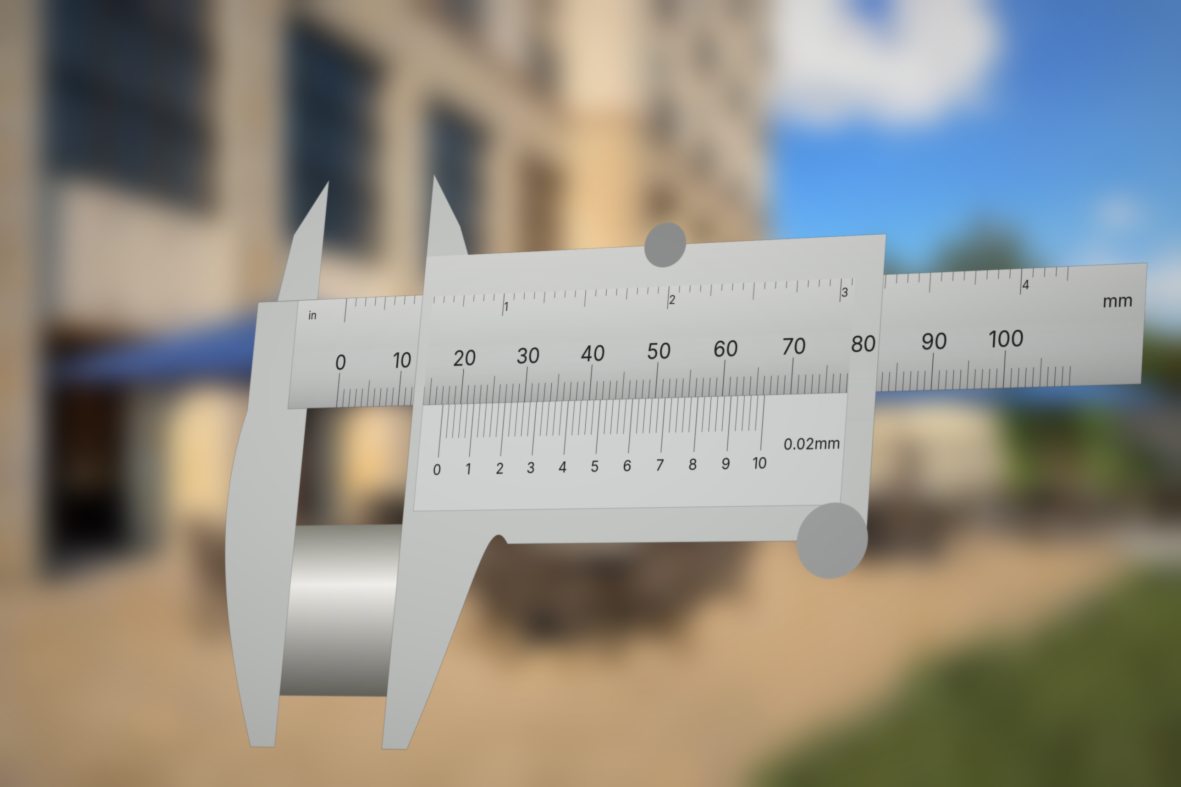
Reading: 17.2 mm
